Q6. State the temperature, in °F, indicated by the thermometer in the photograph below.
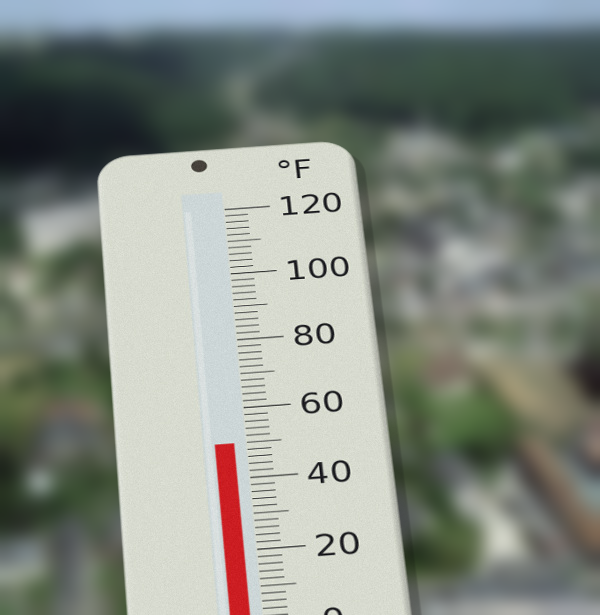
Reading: 50 °F
